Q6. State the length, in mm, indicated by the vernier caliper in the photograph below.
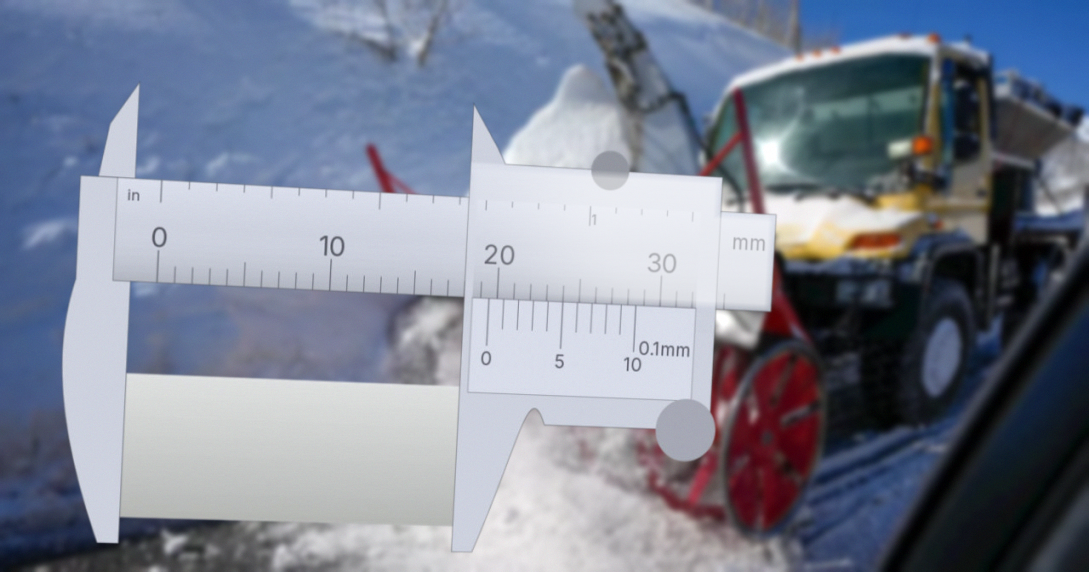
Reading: 19.5 mm
